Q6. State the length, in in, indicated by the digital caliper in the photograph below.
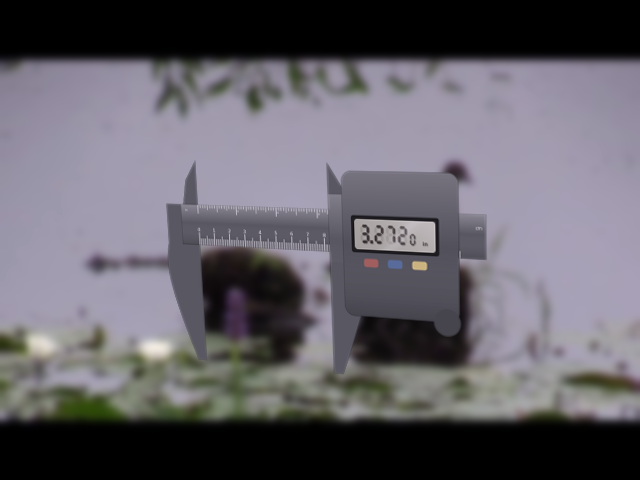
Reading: 3.2720 in
